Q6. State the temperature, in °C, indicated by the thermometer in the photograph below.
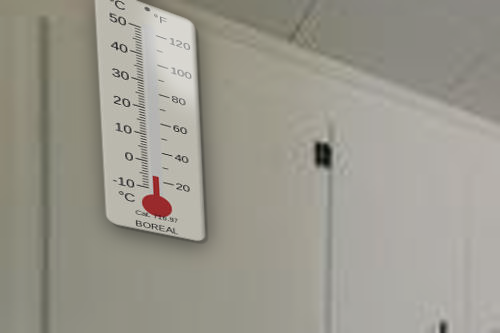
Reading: -5 °C
